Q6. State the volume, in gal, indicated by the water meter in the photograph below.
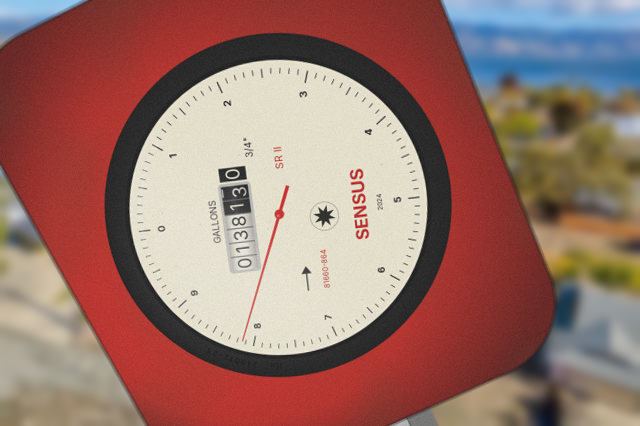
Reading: 138128.1 gal
